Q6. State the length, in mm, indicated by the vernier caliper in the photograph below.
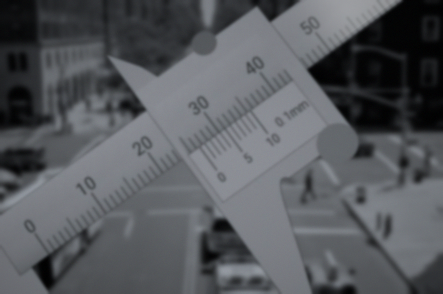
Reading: 26.5 mm
